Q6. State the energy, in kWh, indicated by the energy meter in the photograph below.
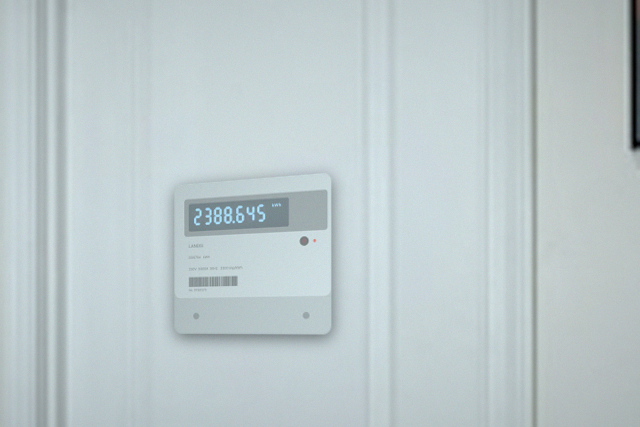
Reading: 2388.645 kWh
